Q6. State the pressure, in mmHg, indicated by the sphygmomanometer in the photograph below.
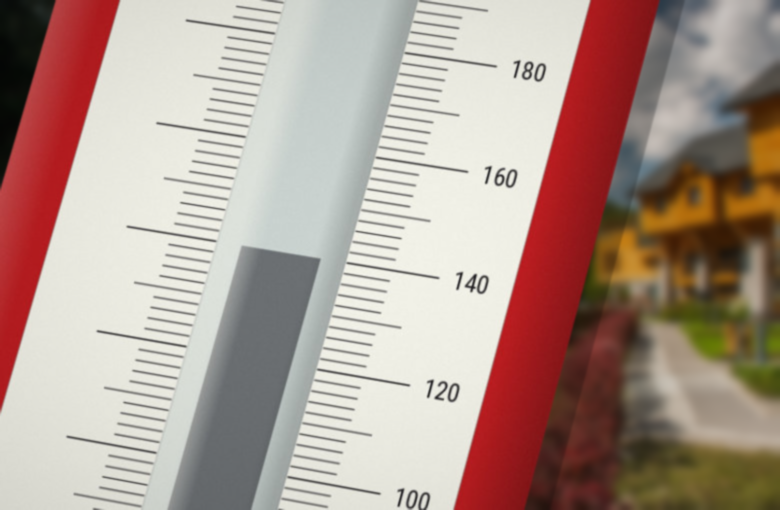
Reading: 140 mmHg
